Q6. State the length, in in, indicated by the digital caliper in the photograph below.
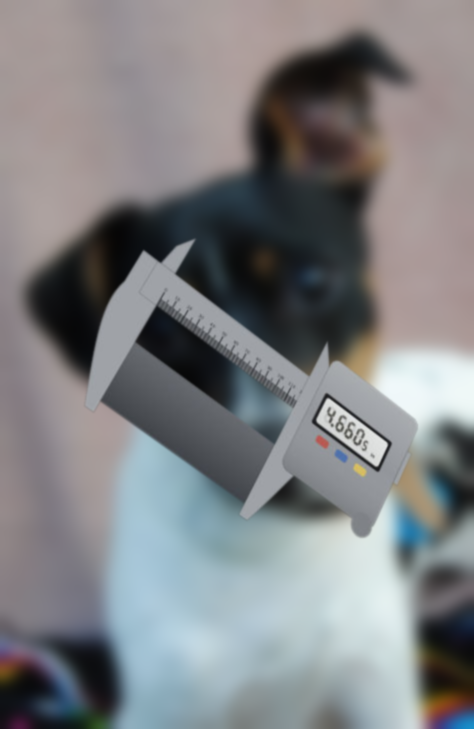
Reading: 4.6605 in
